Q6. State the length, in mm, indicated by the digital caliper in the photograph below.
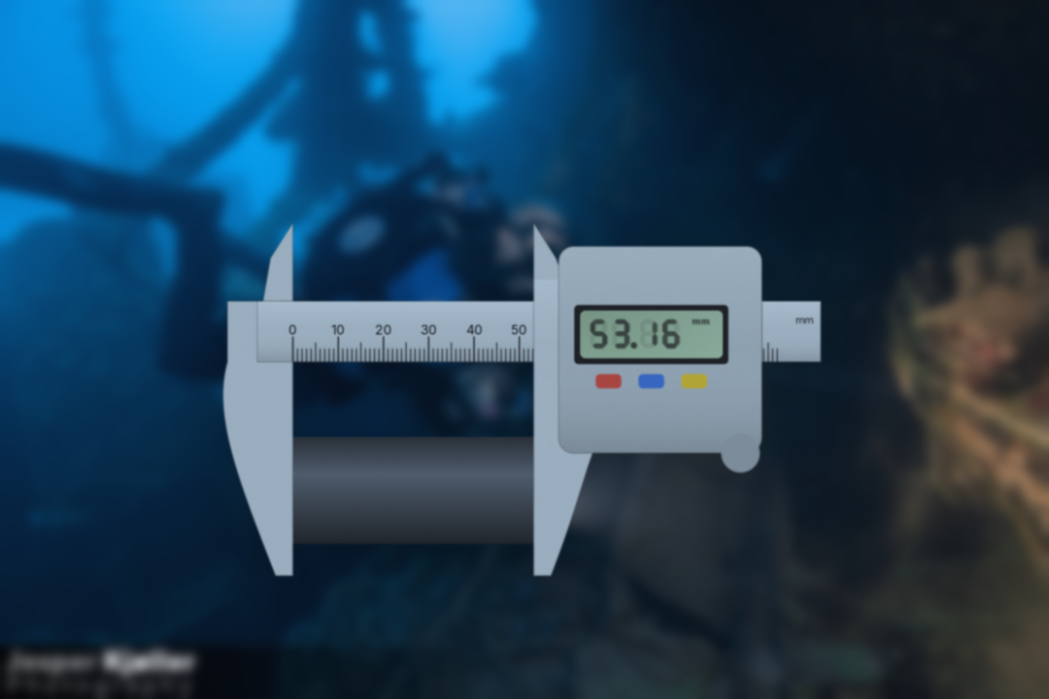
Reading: 53.16 mm
